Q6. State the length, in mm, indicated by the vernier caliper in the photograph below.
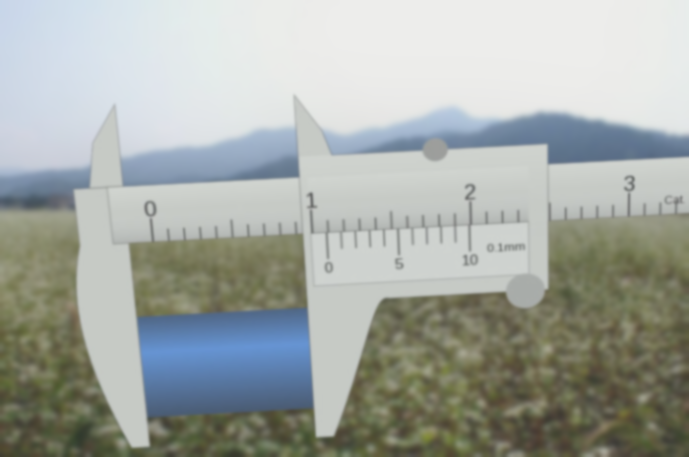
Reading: 10.9 mm
